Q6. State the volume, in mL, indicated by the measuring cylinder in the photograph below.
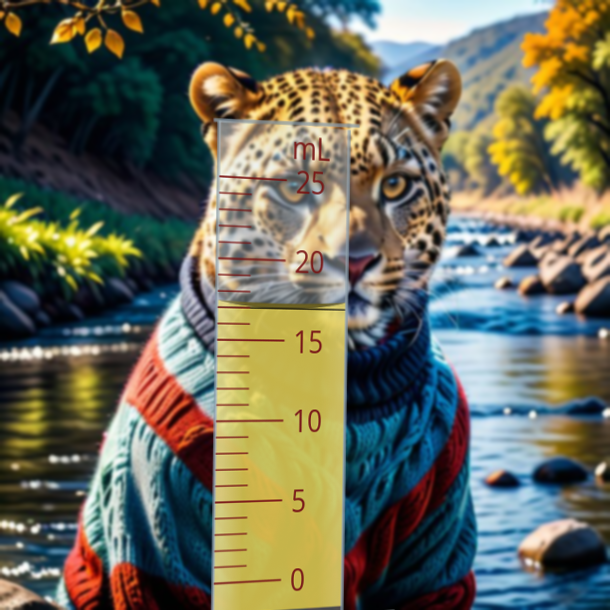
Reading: 17 mL
